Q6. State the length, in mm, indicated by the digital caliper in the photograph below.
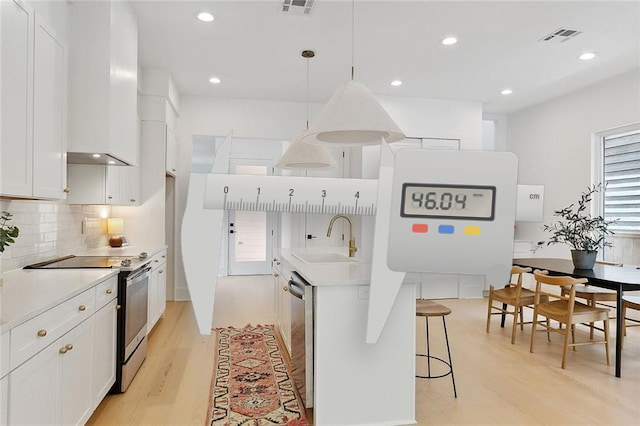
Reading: 46.04 mm
